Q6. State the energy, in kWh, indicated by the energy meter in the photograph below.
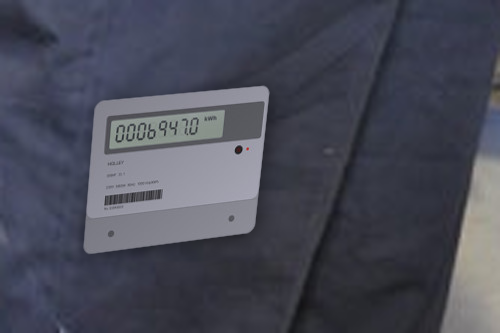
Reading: 6947.0 kWh
